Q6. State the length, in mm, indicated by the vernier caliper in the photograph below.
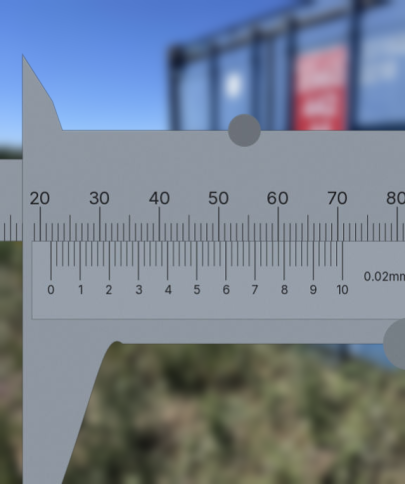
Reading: 21.8 mm
